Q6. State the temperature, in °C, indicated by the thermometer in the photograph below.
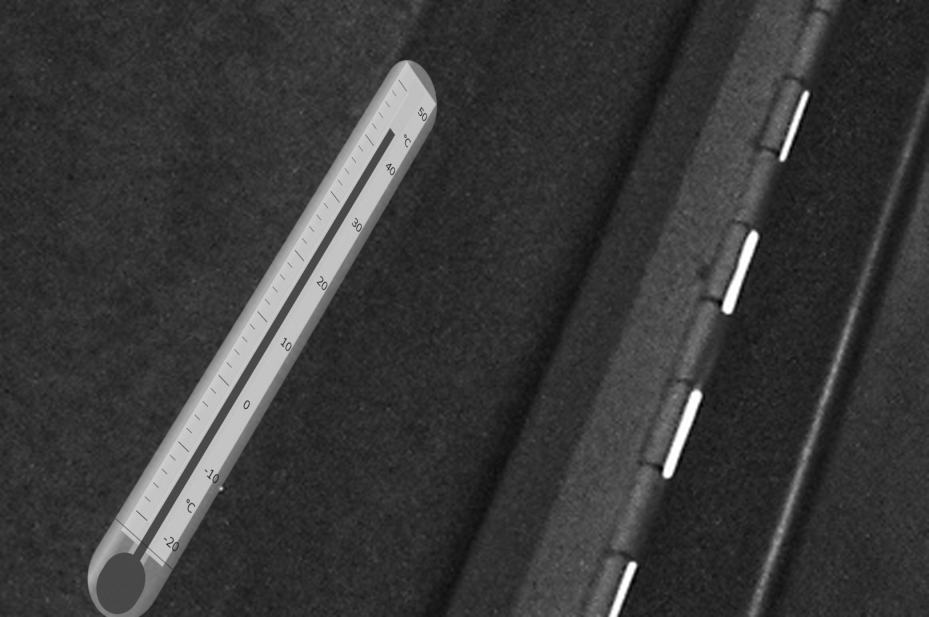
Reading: 44 °C
